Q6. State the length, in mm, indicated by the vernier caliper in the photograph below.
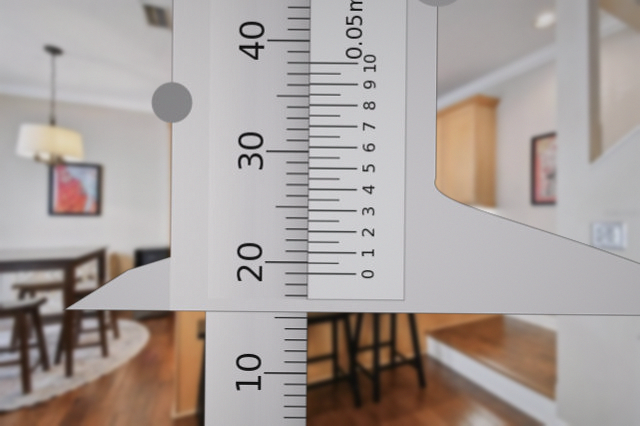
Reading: 19.0 mm
